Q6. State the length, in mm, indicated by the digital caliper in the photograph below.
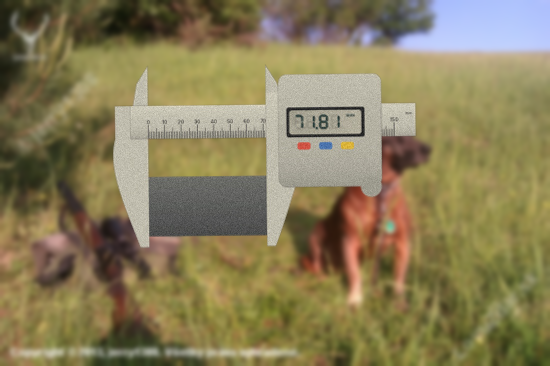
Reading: 71.81 mm
